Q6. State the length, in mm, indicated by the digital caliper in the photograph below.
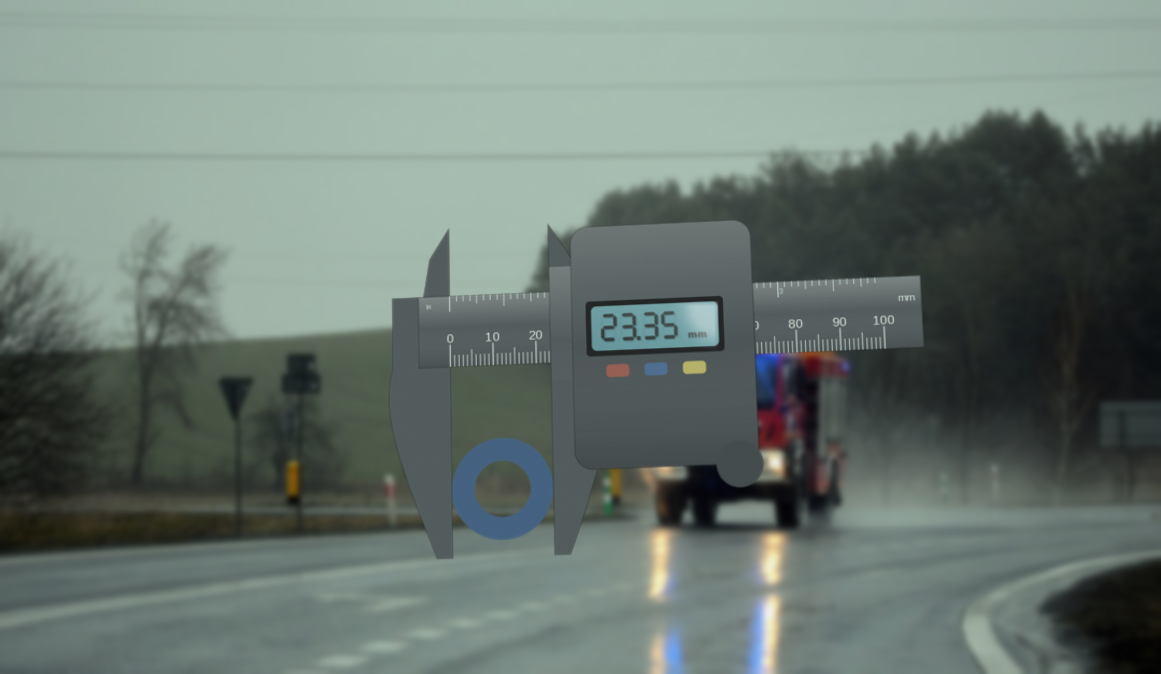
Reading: 23.35 mm
